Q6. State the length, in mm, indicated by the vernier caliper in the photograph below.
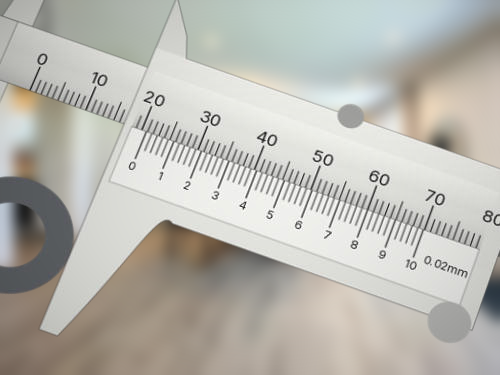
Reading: 20.8 mm
